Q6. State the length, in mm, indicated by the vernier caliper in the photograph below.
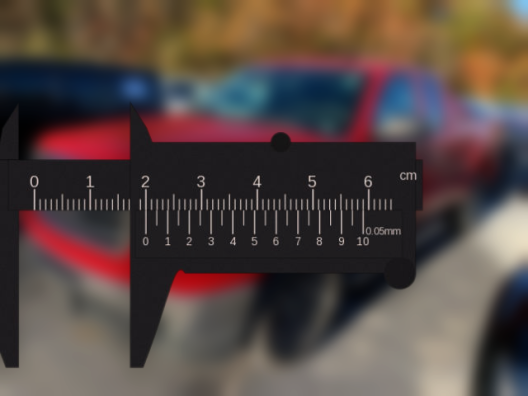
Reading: 20.0 mm
